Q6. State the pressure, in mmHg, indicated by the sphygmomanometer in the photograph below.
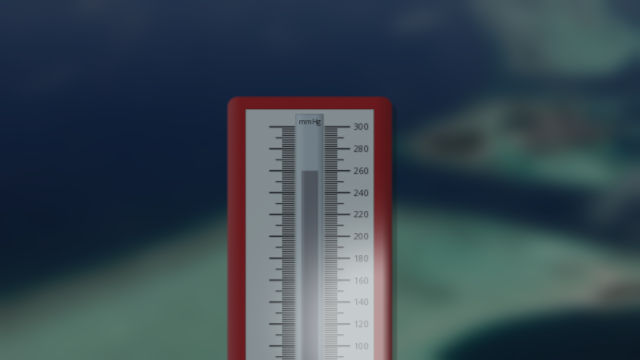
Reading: 260 mmHg
